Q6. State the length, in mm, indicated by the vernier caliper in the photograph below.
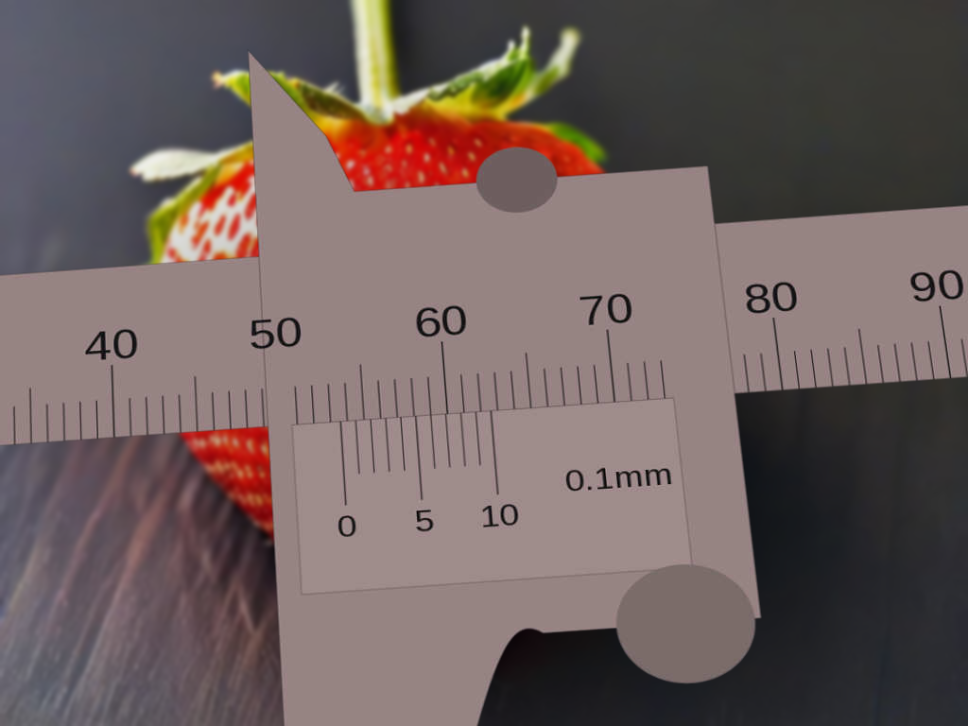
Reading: 53.6 mm
